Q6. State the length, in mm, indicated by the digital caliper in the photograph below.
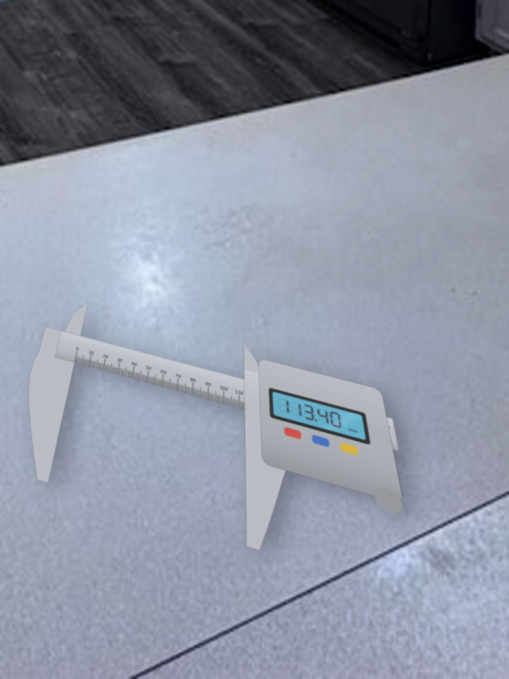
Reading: 113.40 mm
